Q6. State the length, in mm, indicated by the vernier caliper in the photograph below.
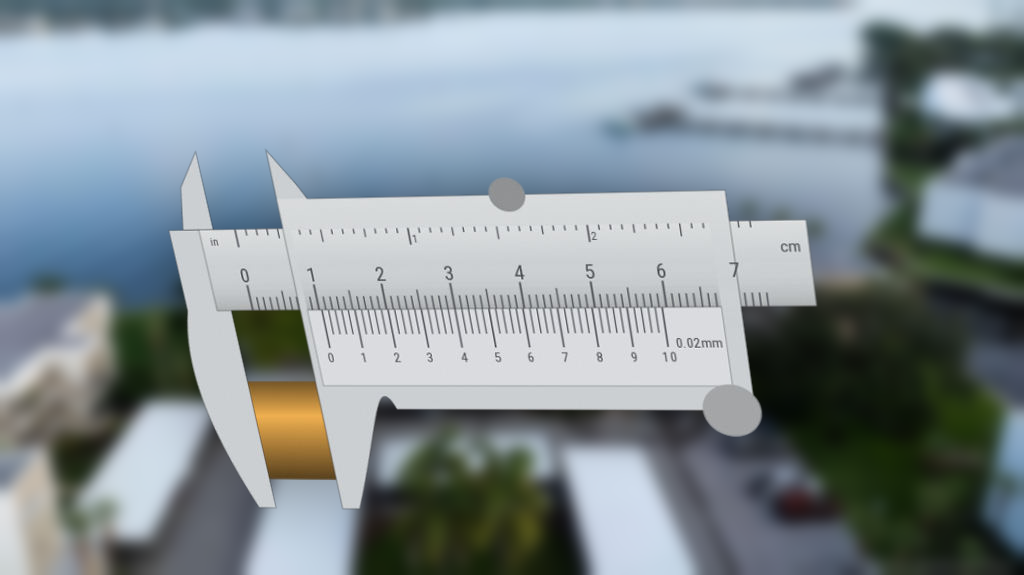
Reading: 10.4 mm
